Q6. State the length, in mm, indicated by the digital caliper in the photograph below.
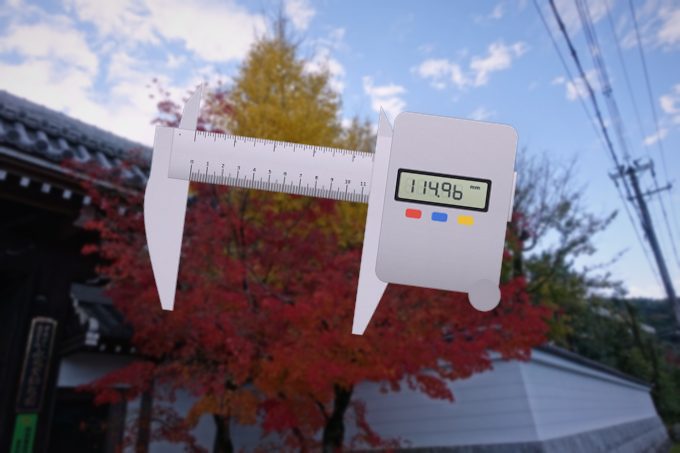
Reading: 114.96 mm
